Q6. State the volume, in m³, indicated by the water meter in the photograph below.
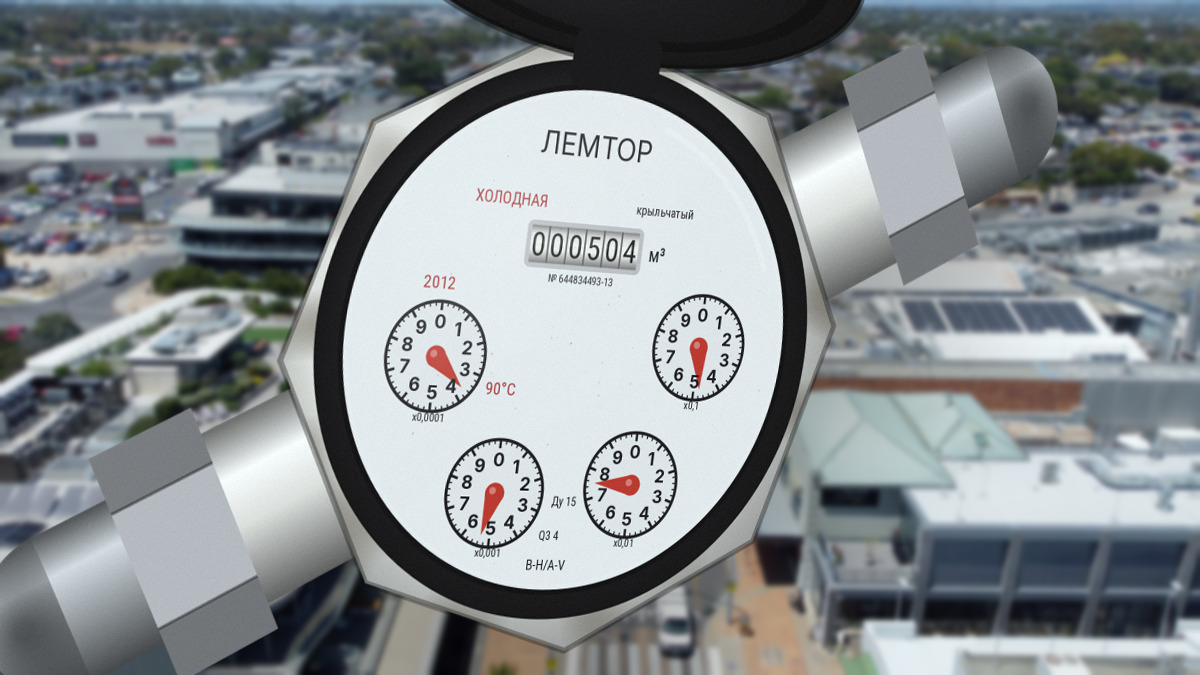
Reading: 504.4753 m³
